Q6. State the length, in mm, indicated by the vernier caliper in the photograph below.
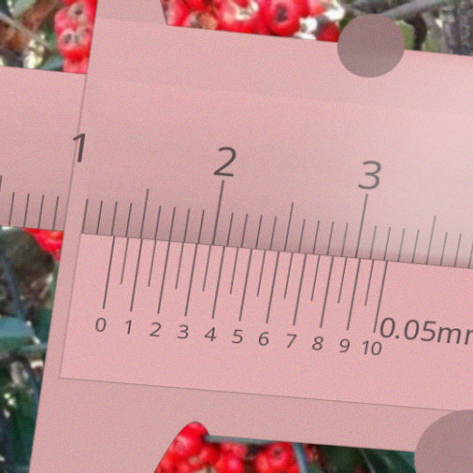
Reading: 13.2 mm
